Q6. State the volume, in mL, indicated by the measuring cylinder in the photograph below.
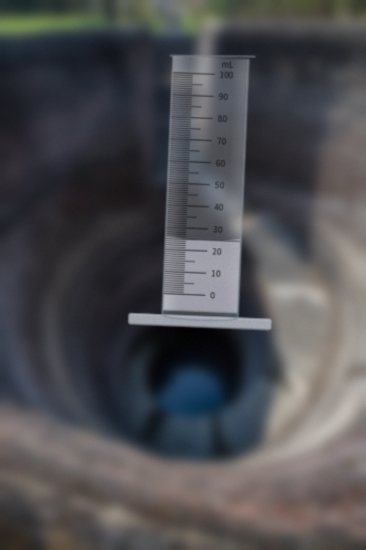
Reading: 25 mL
